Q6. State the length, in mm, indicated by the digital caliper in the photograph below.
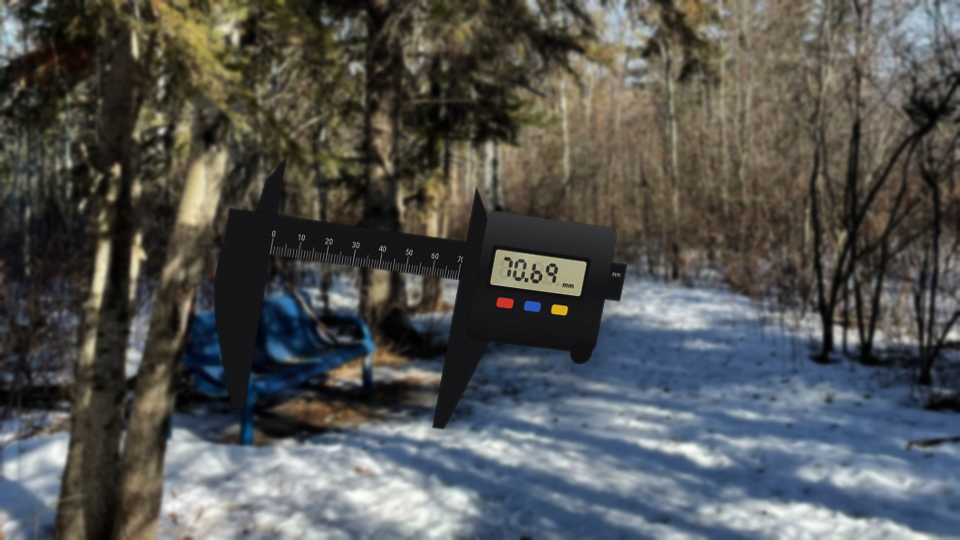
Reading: 70.69 mm
